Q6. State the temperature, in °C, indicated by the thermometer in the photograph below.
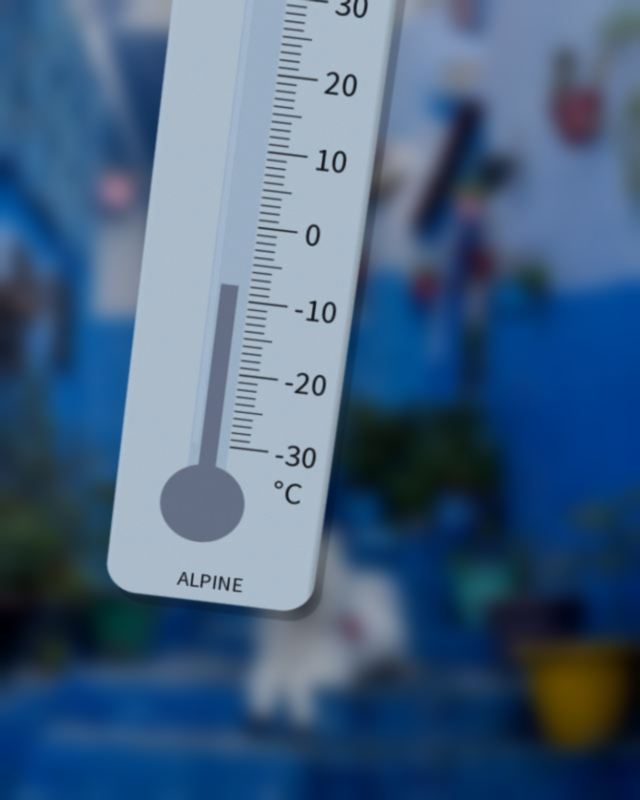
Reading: -8 °C
